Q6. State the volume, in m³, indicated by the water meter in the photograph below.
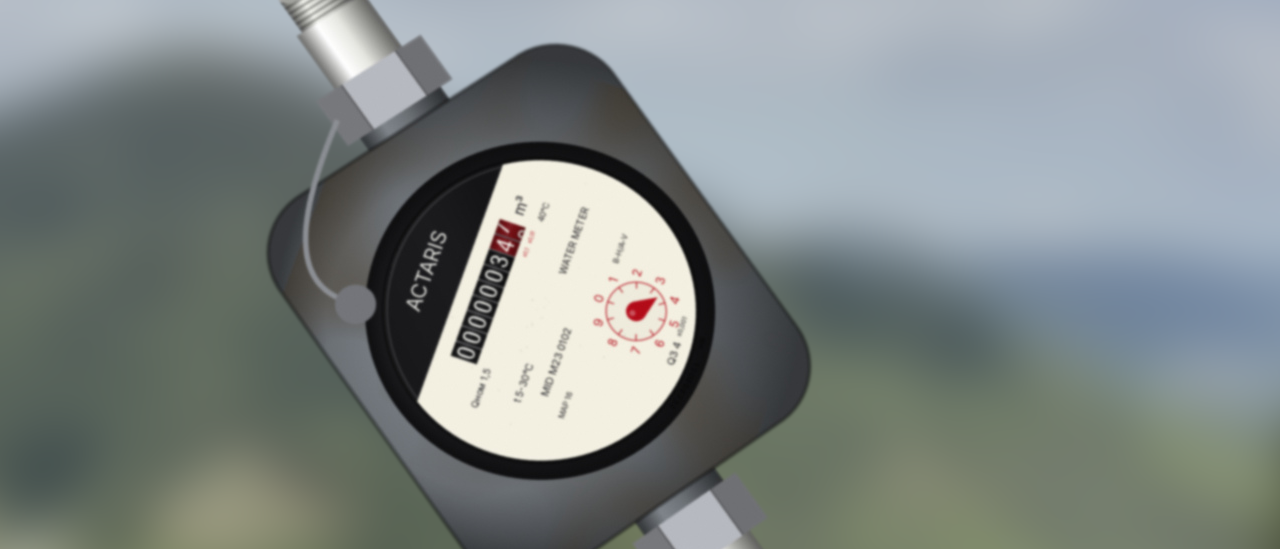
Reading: 3.473 m³
